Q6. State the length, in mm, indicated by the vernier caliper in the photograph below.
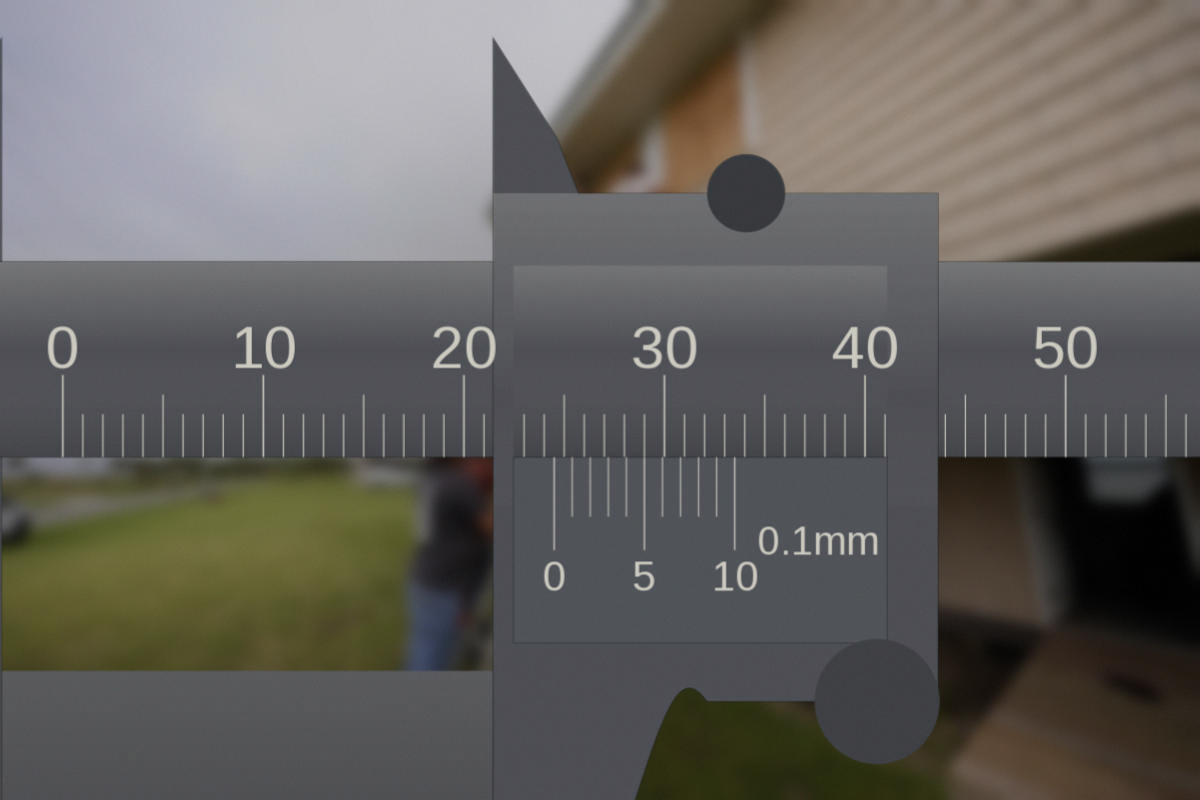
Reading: 24.5 mm
